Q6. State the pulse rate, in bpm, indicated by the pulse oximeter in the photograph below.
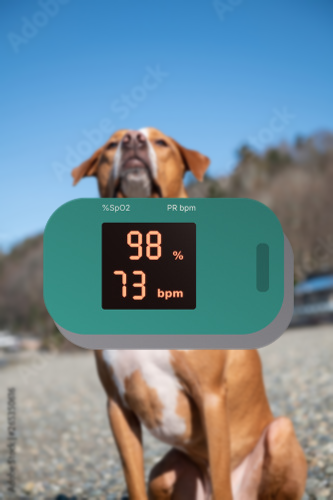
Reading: 73 bpm
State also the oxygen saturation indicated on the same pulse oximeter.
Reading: 98 %
